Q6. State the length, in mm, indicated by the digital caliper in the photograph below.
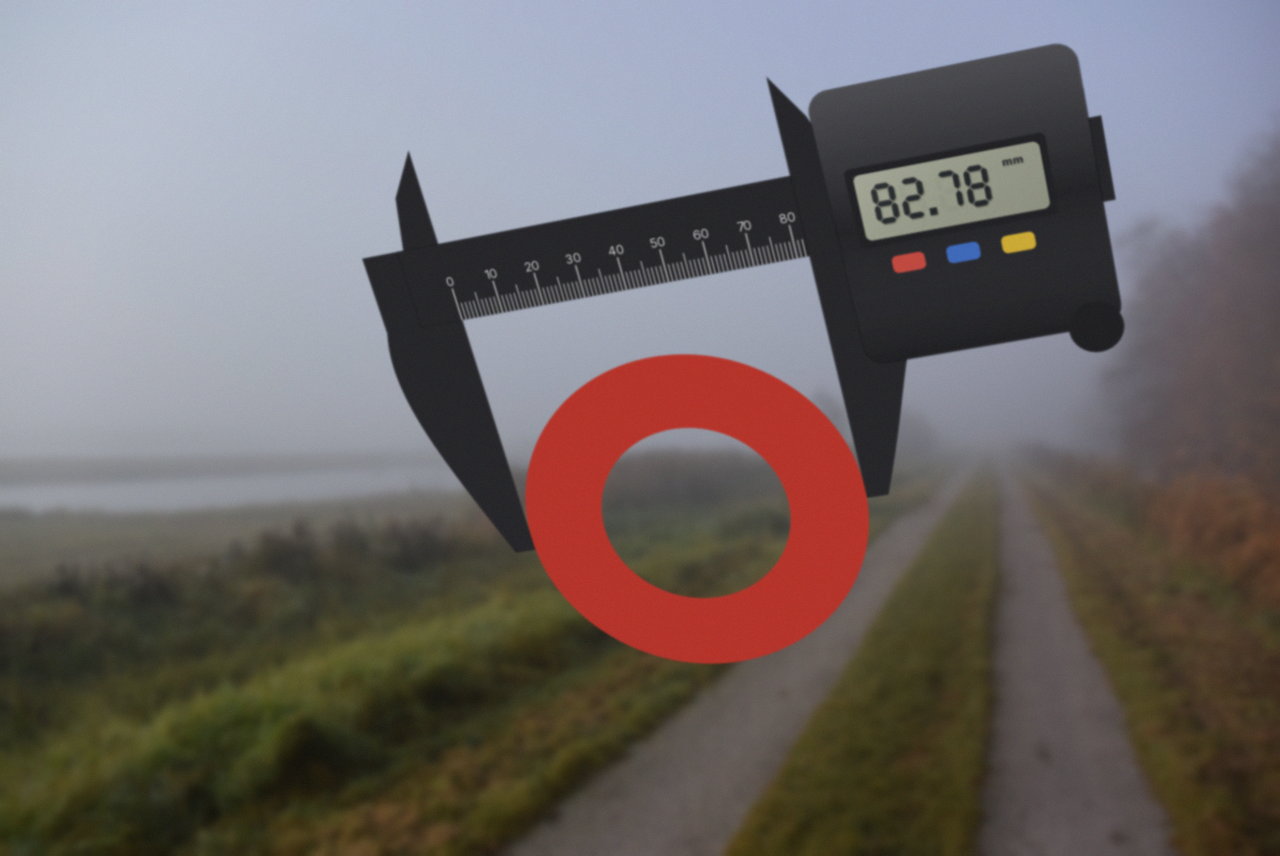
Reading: 82.78 mm
